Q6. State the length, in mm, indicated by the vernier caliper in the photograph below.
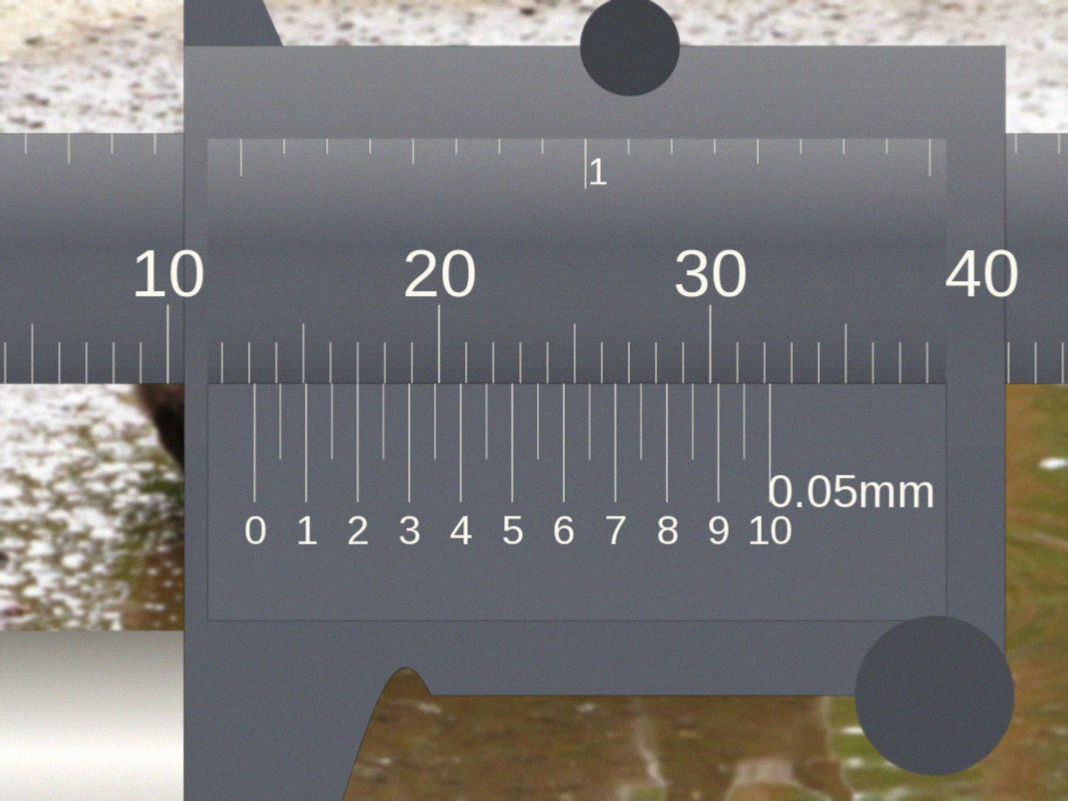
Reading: 13.20 mm
